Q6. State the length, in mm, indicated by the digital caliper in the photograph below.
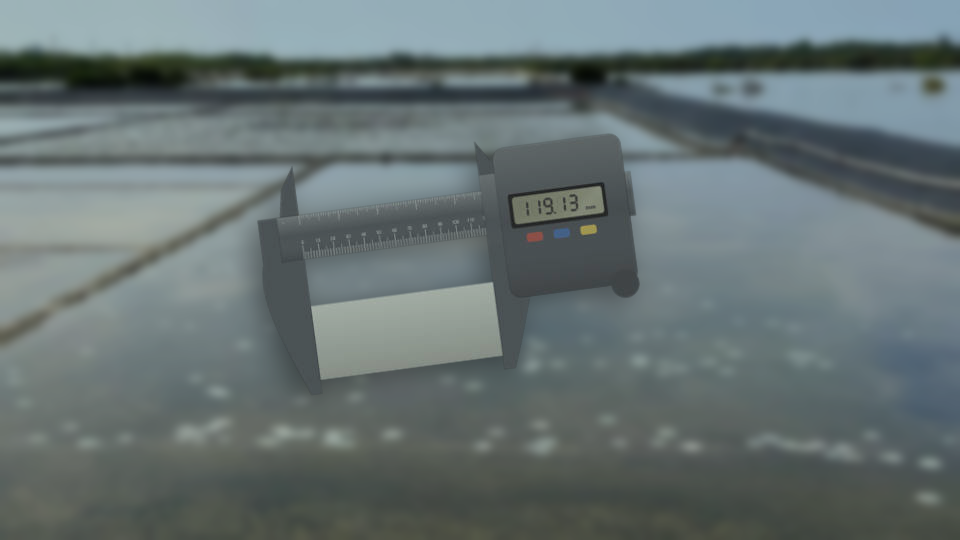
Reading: 119.13 mm
